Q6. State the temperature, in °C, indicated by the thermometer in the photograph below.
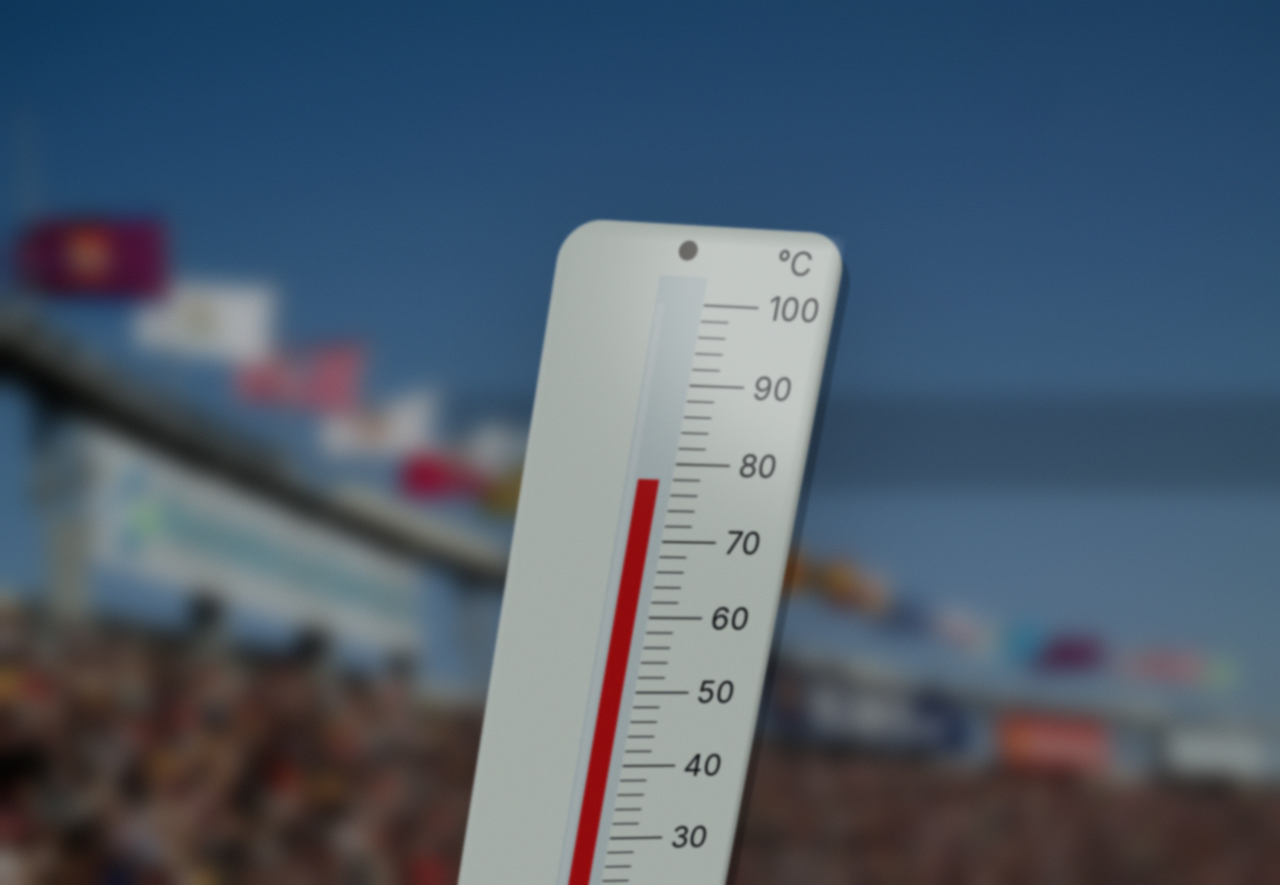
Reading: 78 °C
